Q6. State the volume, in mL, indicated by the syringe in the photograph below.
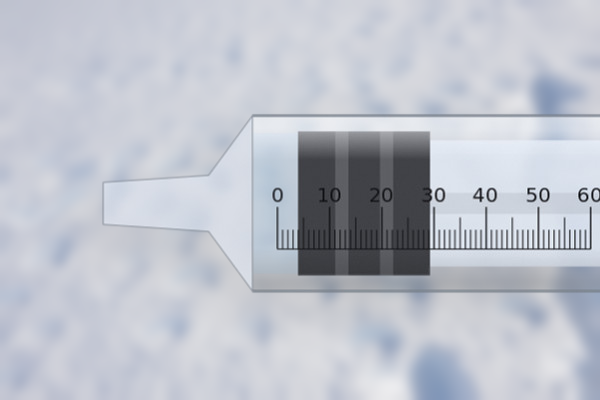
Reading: 4 mL
